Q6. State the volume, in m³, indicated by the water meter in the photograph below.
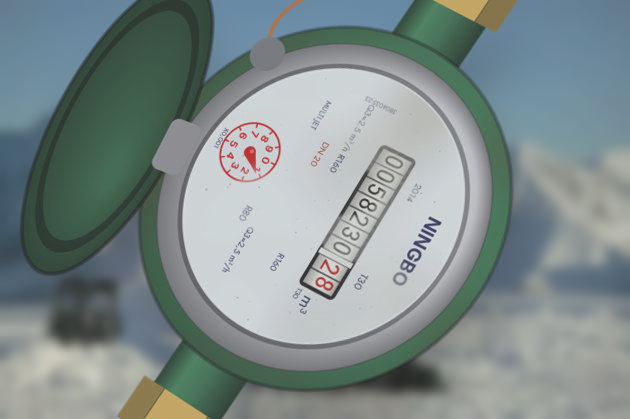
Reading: 58230.281 m³
